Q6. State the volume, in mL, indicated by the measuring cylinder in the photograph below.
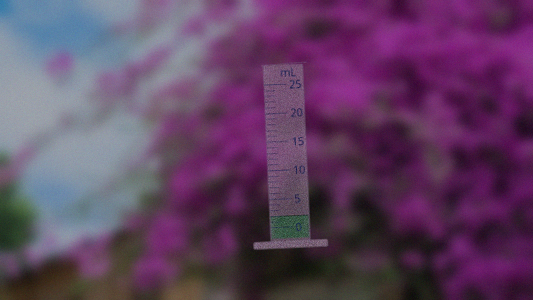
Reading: 2 mL
